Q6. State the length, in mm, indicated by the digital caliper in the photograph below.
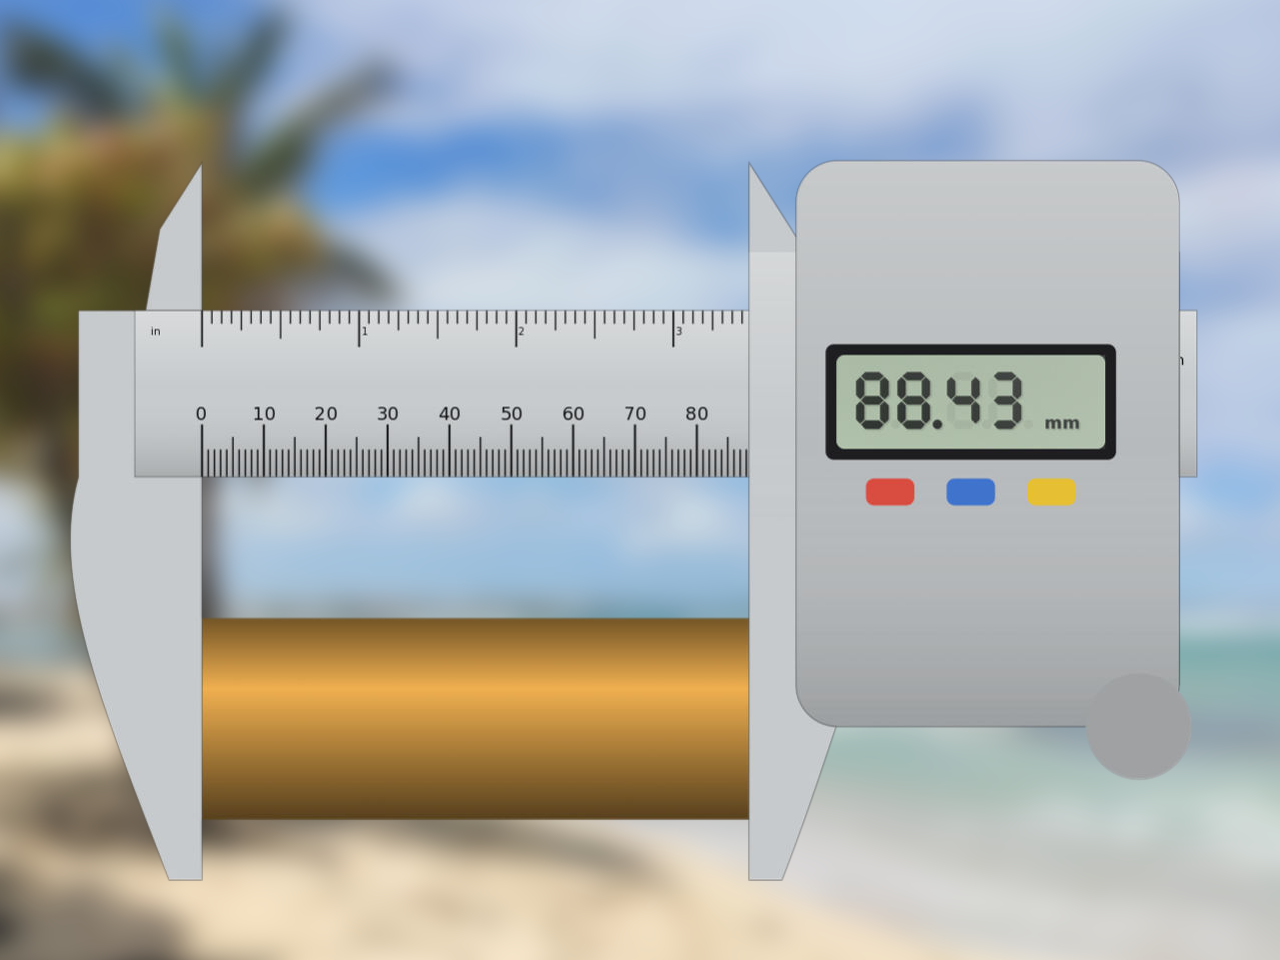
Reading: 88.43 mm
